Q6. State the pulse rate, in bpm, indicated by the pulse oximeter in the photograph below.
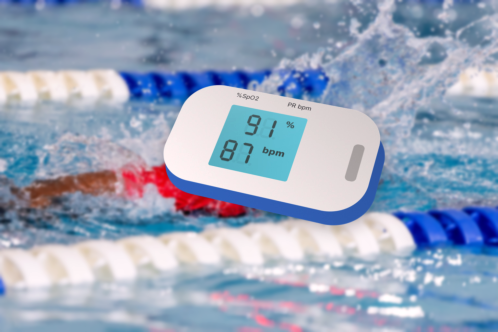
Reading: 87 bpm
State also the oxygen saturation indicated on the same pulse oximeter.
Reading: 91 %
